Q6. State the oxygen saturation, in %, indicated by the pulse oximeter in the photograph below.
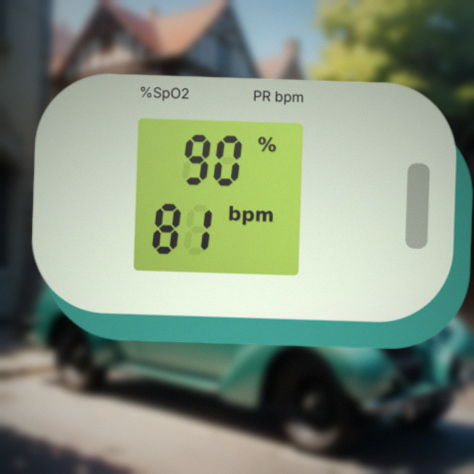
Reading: 90 %
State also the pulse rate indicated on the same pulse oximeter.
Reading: 81 bpm
